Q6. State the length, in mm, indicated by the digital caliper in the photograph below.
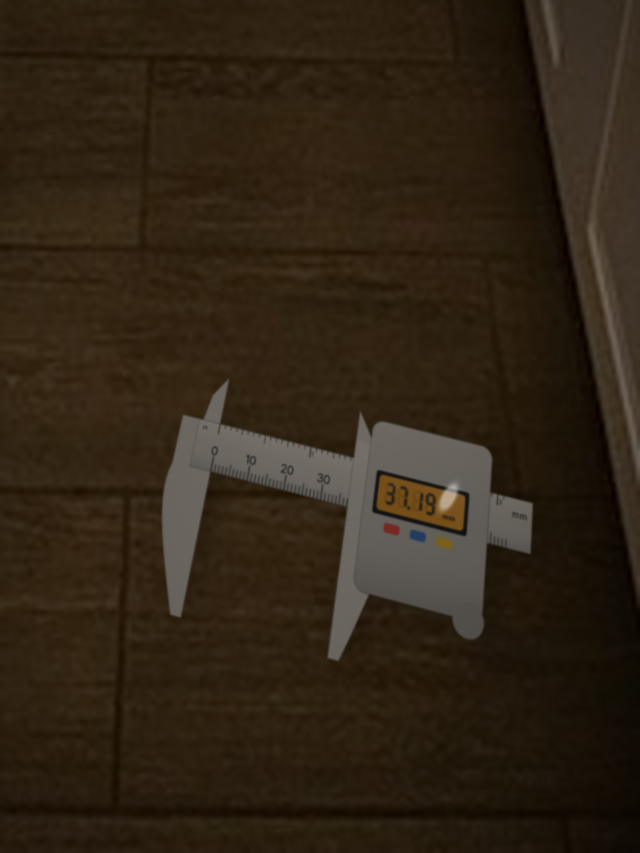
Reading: 37.19 mm
